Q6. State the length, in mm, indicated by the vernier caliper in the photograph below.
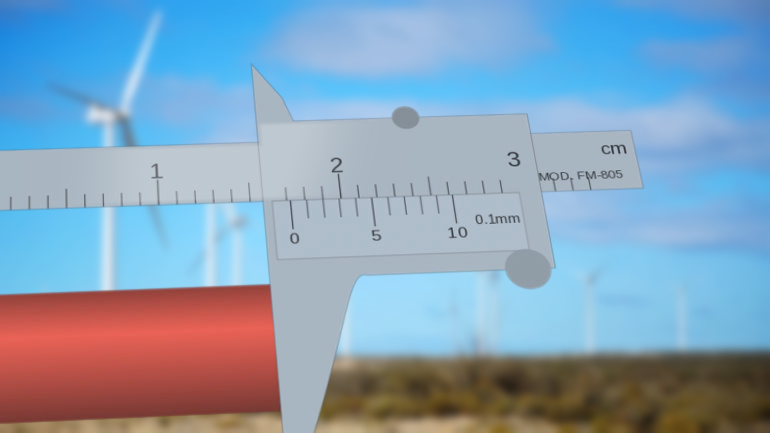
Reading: 17.2 mm
